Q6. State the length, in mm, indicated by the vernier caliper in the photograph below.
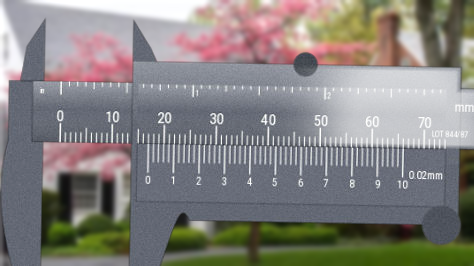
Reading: 17.0 mm
